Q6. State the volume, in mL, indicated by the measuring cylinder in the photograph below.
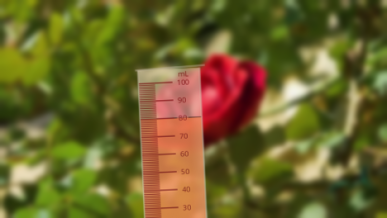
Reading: 80 mL
